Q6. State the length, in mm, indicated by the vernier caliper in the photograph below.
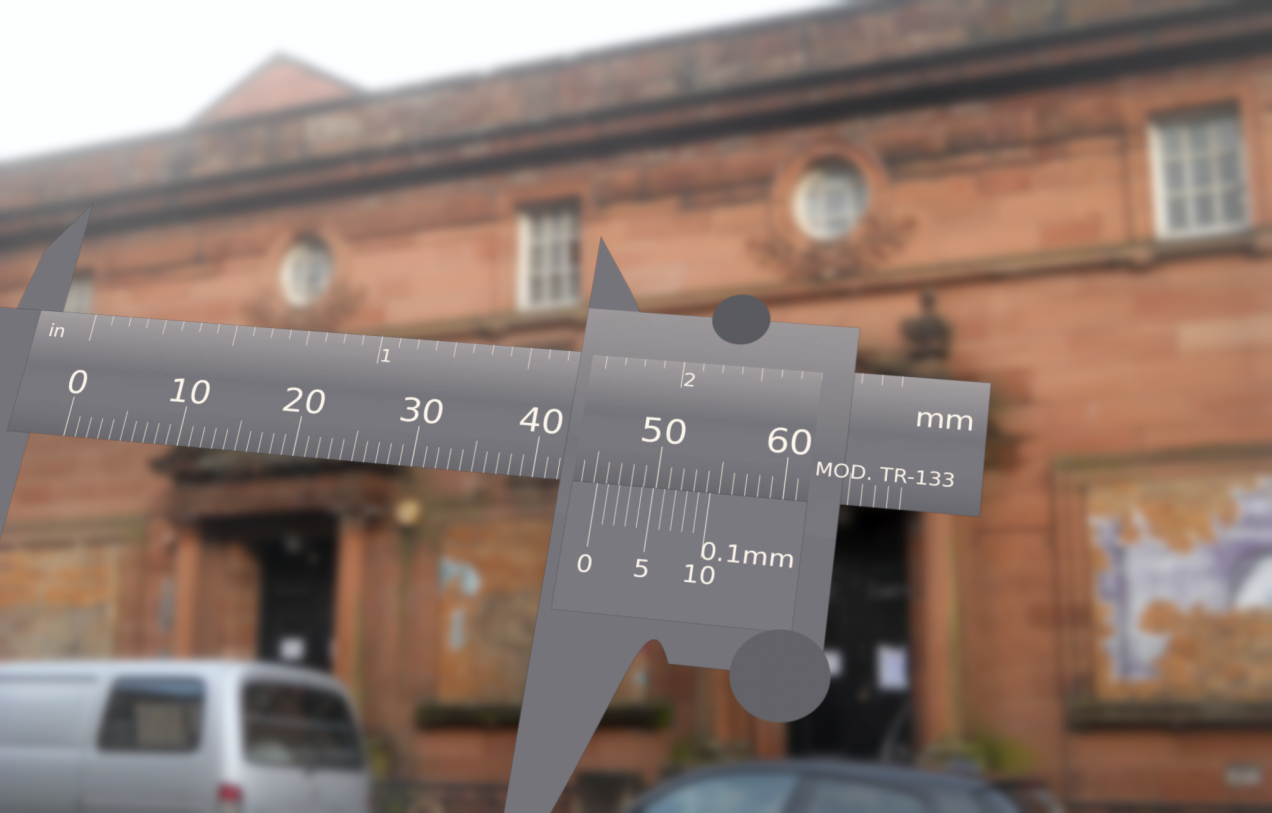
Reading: 45.3 mm
